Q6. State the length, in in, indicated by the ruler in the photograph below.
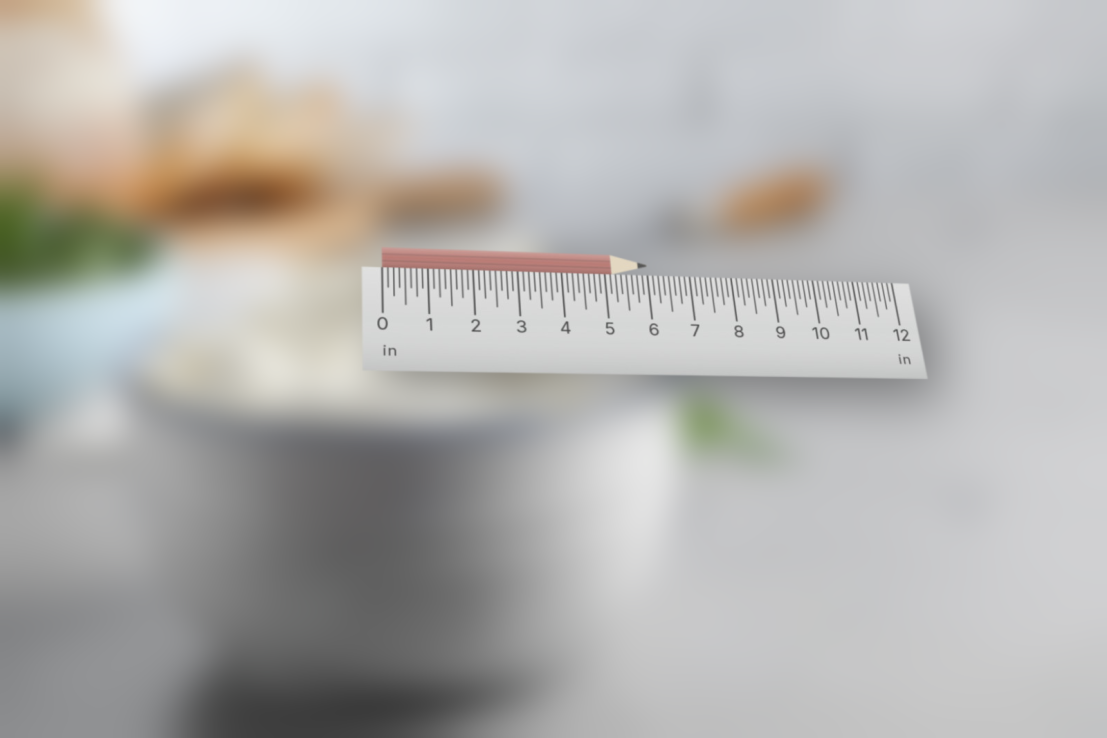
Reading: 6 in
